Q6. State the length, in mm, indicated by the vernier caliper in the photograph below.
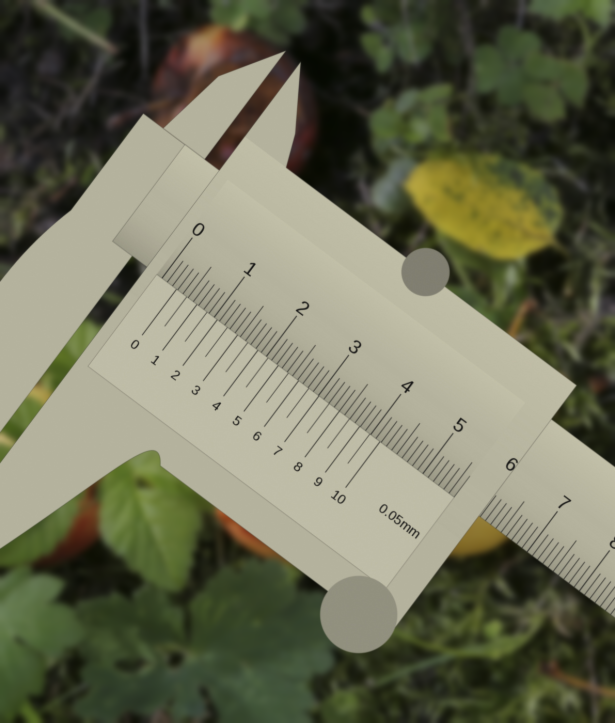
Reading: 2.8 mm
